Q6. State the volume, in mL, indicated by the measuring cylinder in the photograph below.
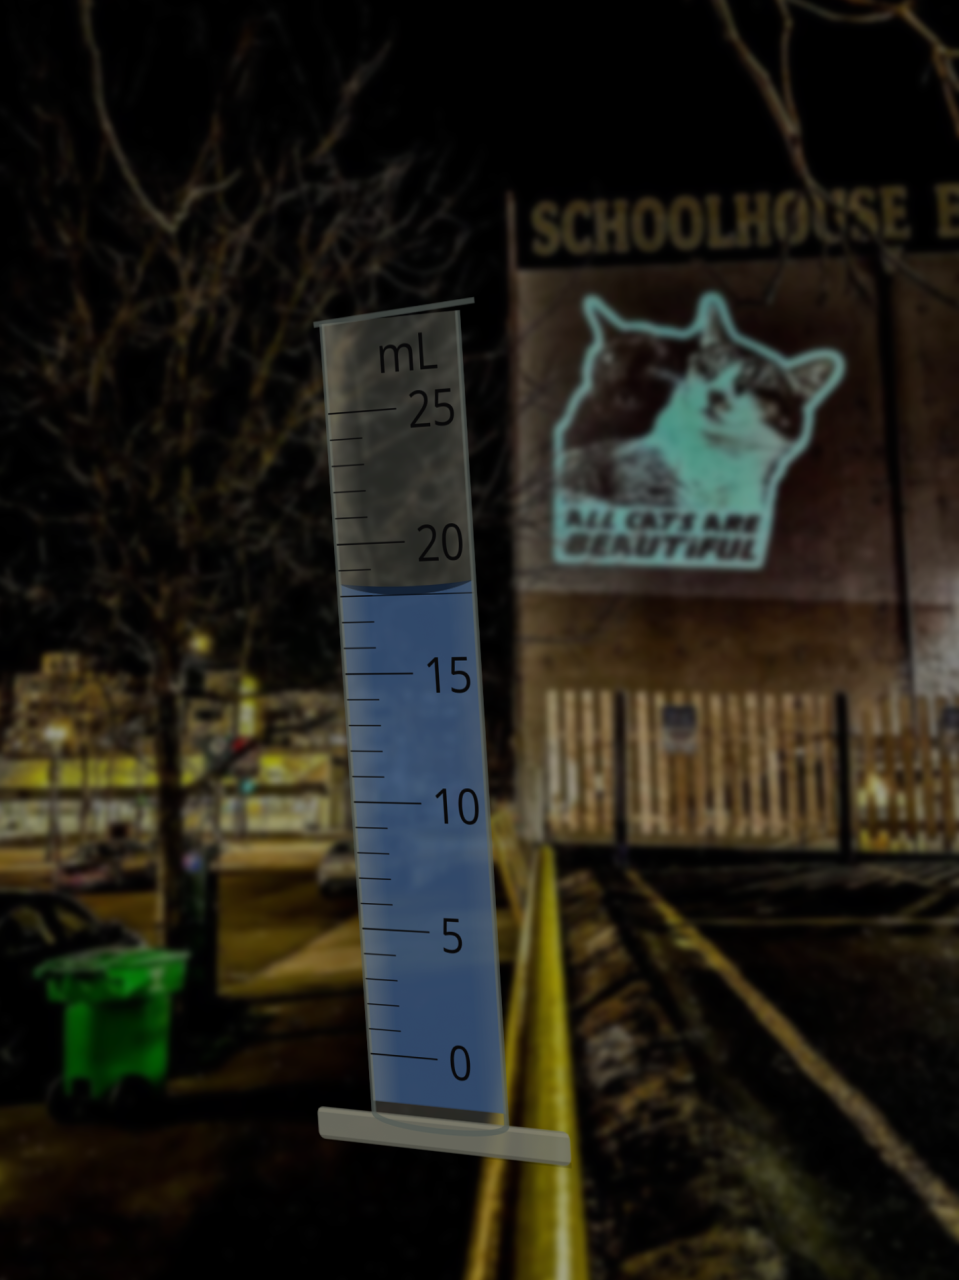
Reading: 18 mL
